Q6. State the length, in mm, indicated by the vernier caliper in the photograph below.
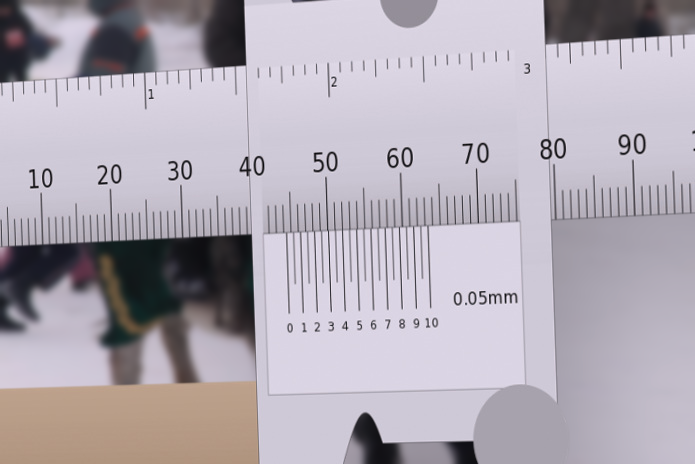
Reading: 44.4 mm
